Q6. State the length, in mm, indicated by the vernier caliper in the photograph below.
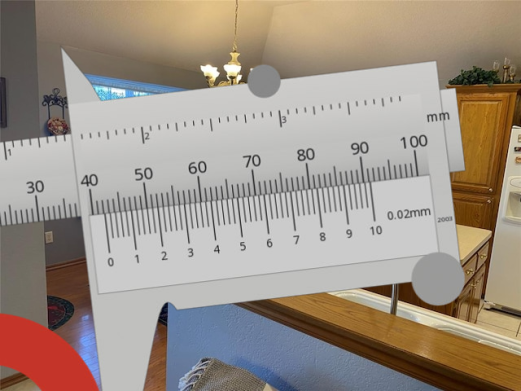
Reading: 42.2 mm
